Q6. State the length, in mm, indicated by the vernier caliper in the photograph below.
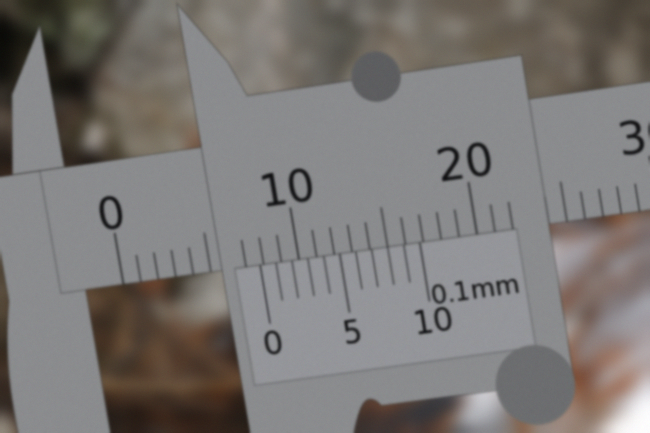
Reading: 7.8 mm
